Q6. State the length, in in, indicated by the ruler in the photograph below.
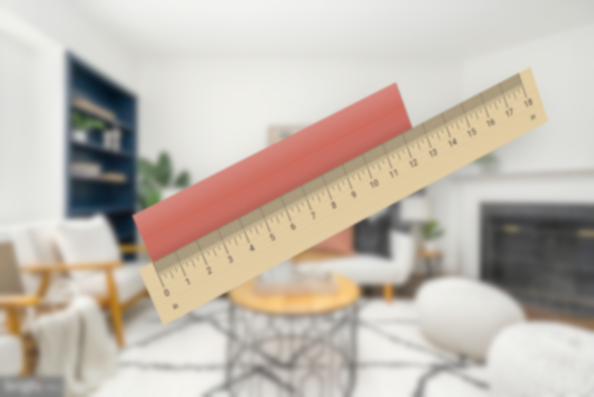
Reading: 12.5 in
